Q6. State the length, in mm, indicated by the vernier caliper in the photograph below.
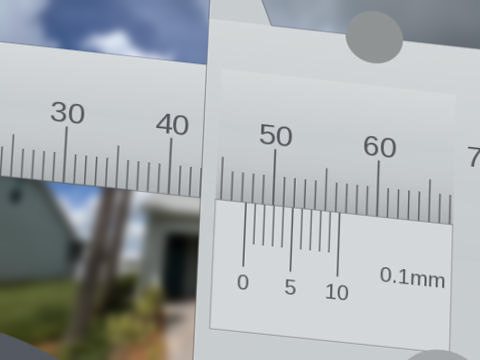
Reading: 47.4 mm
